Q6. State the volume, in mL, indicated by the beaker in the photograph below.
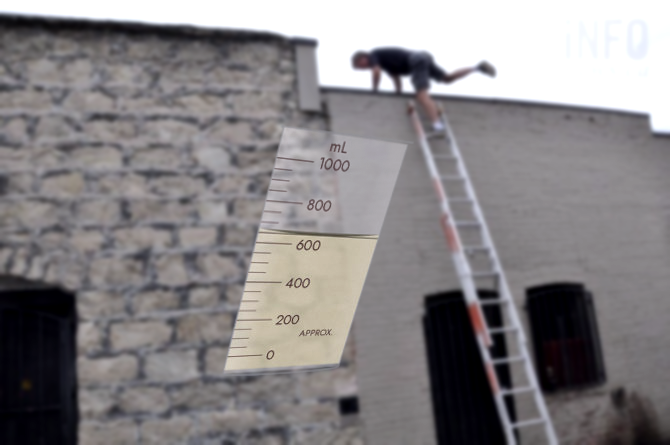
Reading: 650 mL
